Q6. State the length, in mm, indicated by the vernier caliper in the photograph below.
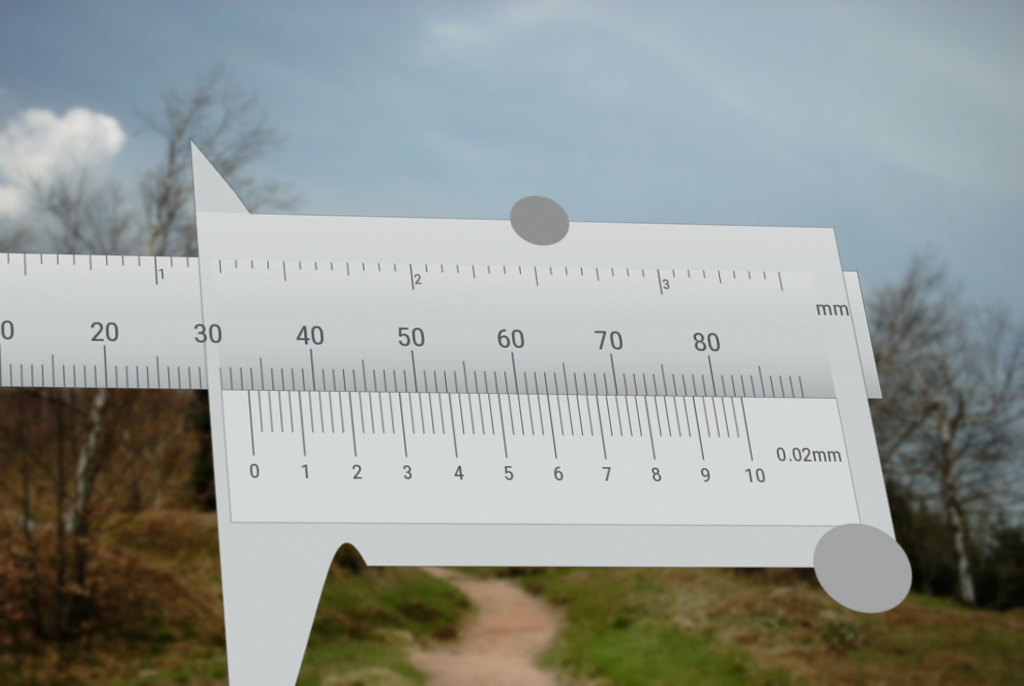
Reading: 33.6 mm
